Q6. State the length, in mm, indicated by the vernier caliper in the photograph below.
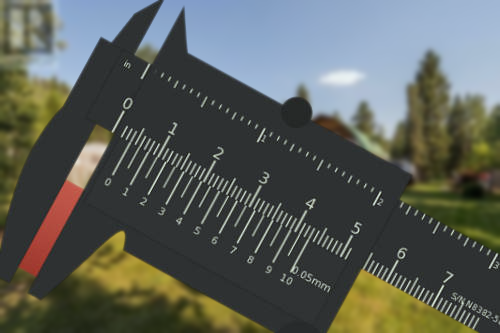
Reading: 4.0 mm
